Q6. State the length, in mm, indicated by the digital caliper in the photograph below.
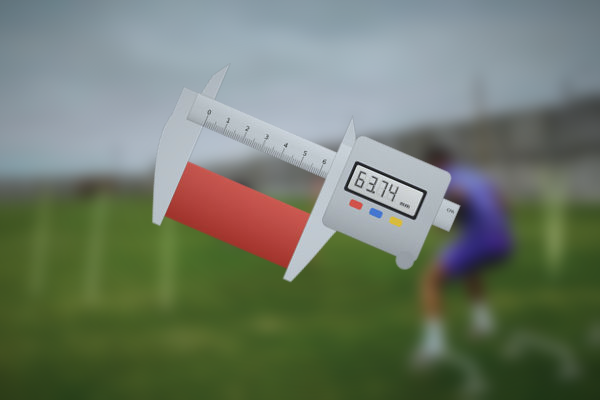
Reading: 63.74 mm
